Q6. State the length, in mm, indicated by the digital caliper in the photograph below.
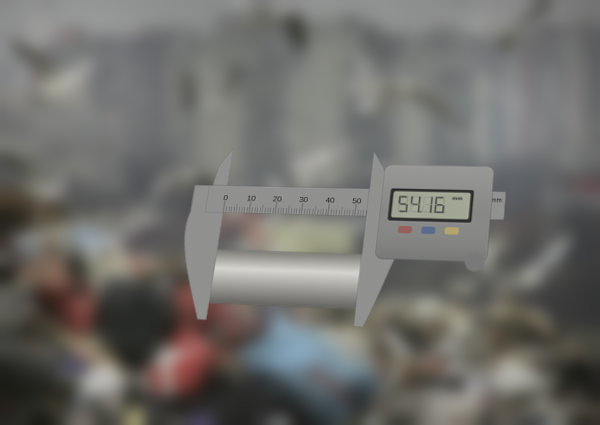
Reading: 54.16 mm
